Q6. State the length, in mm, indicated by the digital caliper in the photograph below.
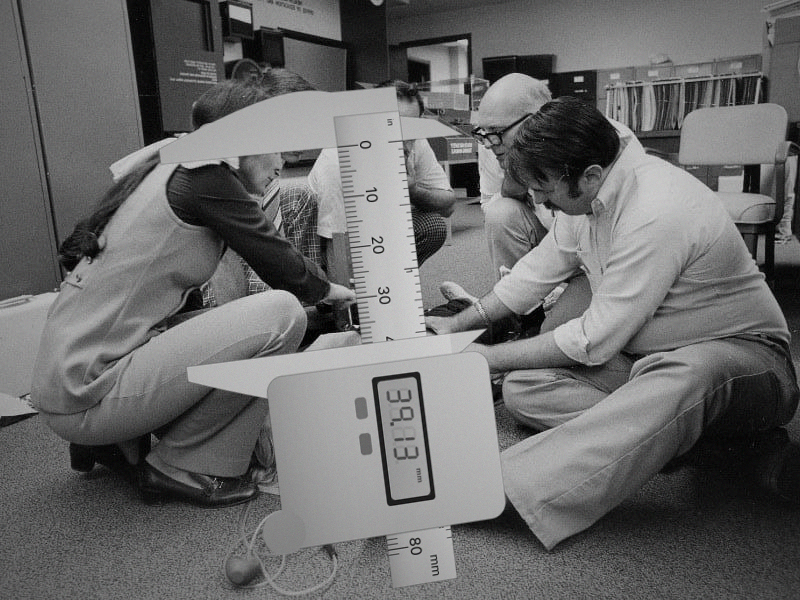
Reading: 39.13 mm
